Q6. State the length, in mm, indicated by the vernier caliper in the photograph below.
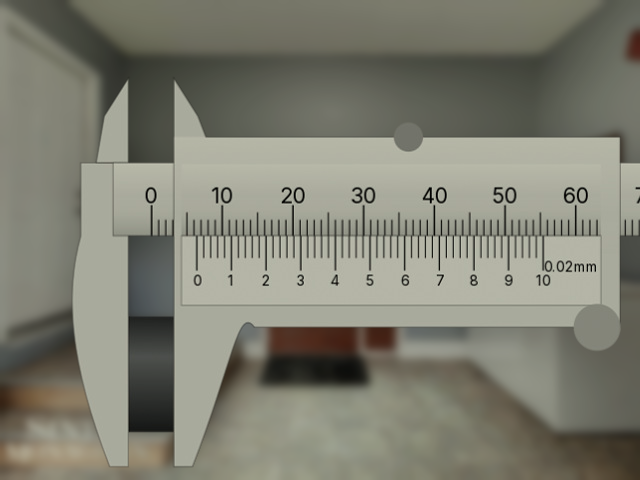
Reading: 6.4 mm
